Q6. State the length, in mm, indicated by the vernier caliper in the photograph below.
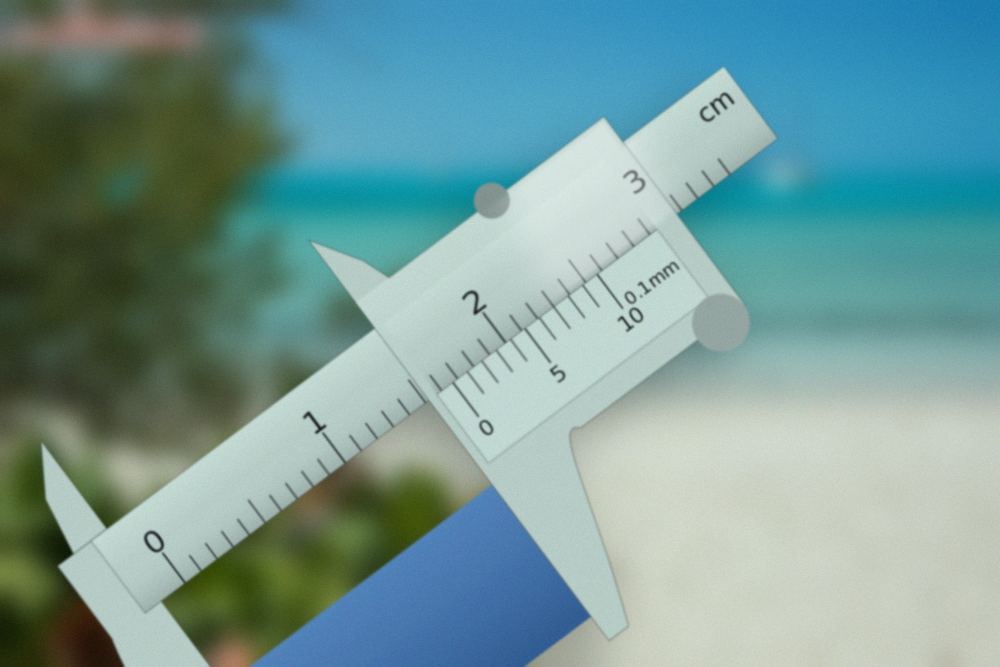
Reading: 16.7 mm
